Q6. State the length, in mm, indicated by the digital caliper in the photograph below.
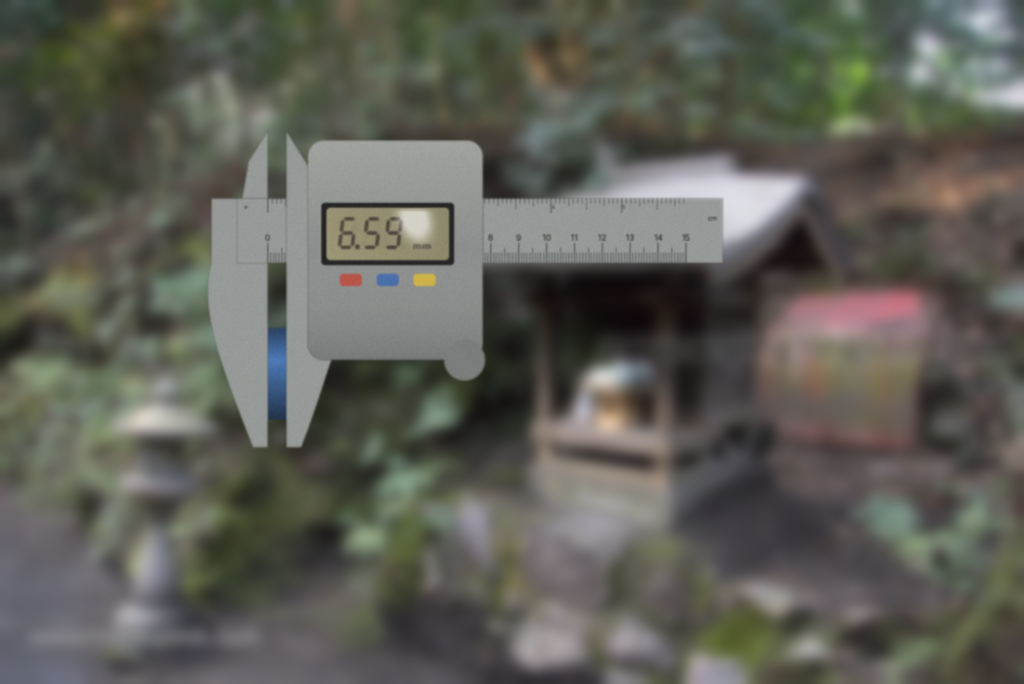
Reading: 6.59 mm
